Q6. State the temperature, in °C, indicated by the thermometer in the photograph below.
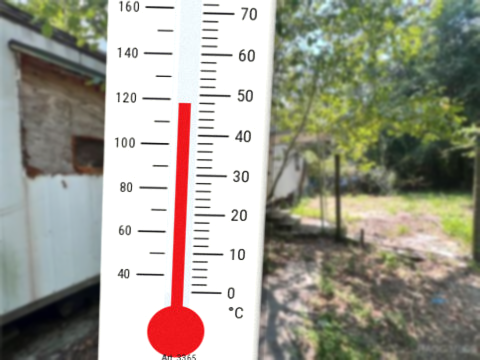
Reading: 48 °C
